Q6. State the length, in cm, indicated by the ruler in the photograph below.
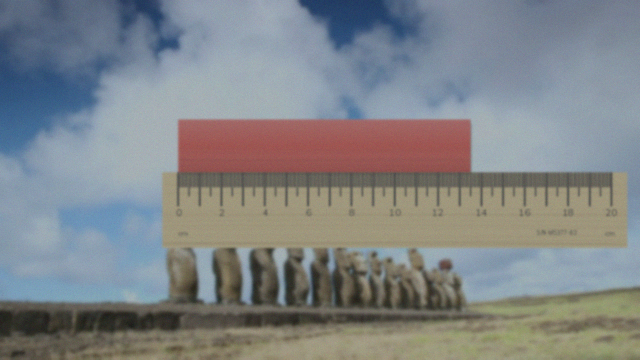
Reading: 13.5 cm
